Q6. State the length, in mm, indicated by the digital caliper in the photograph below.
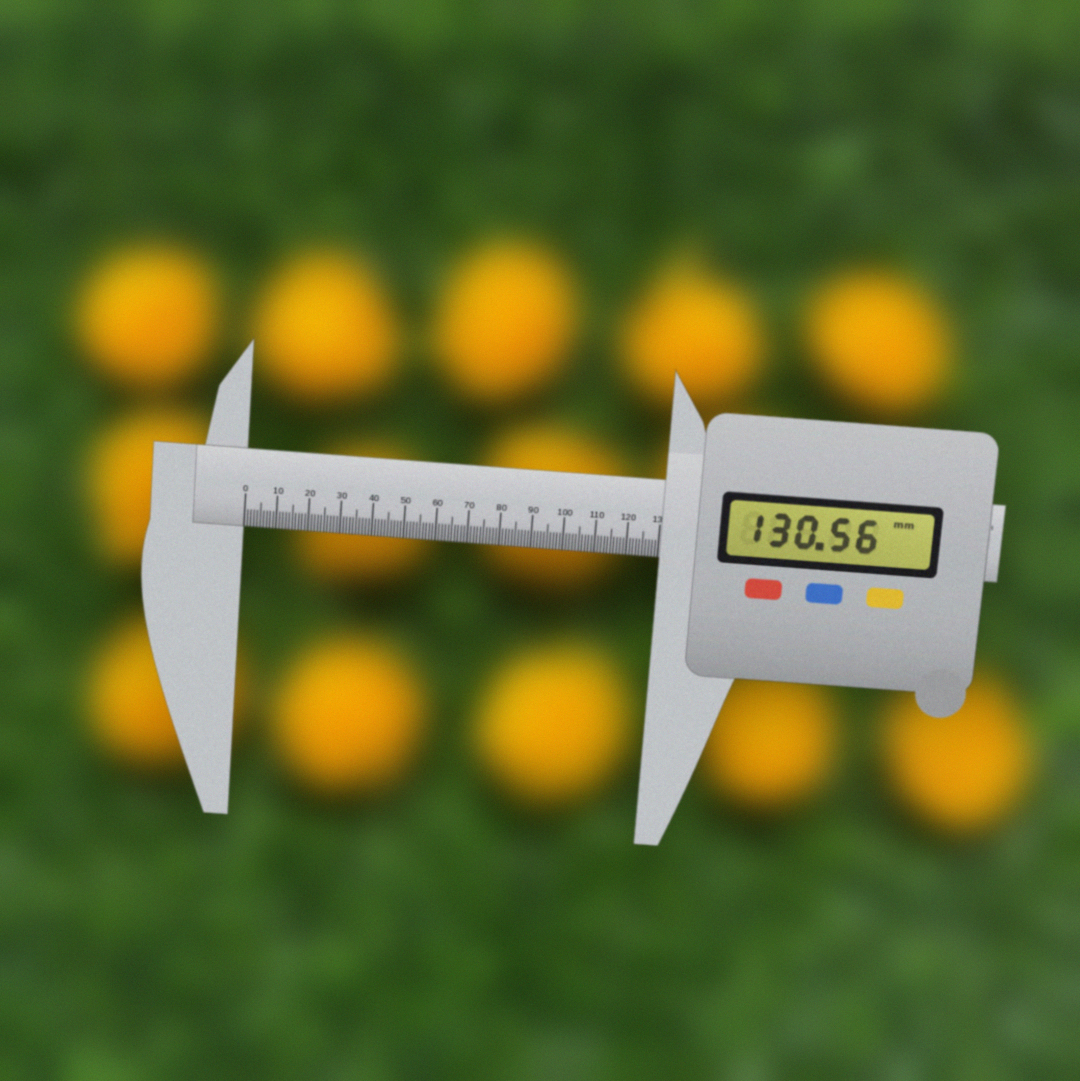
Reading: 130.56 mm
